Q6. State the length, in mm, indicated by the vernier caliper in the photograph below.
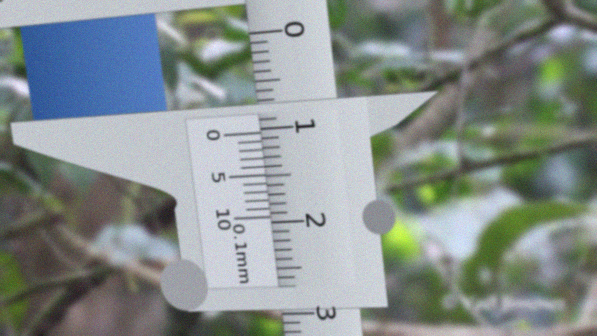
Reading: 10.4 mm
